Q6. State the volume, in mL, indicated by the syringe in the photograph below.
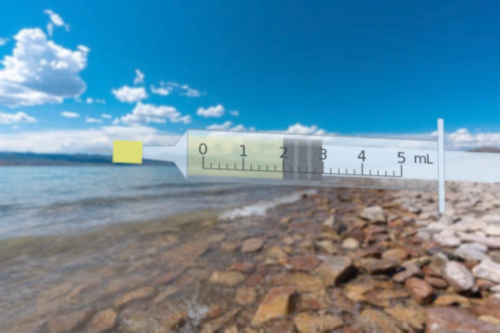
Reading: 2 mL
